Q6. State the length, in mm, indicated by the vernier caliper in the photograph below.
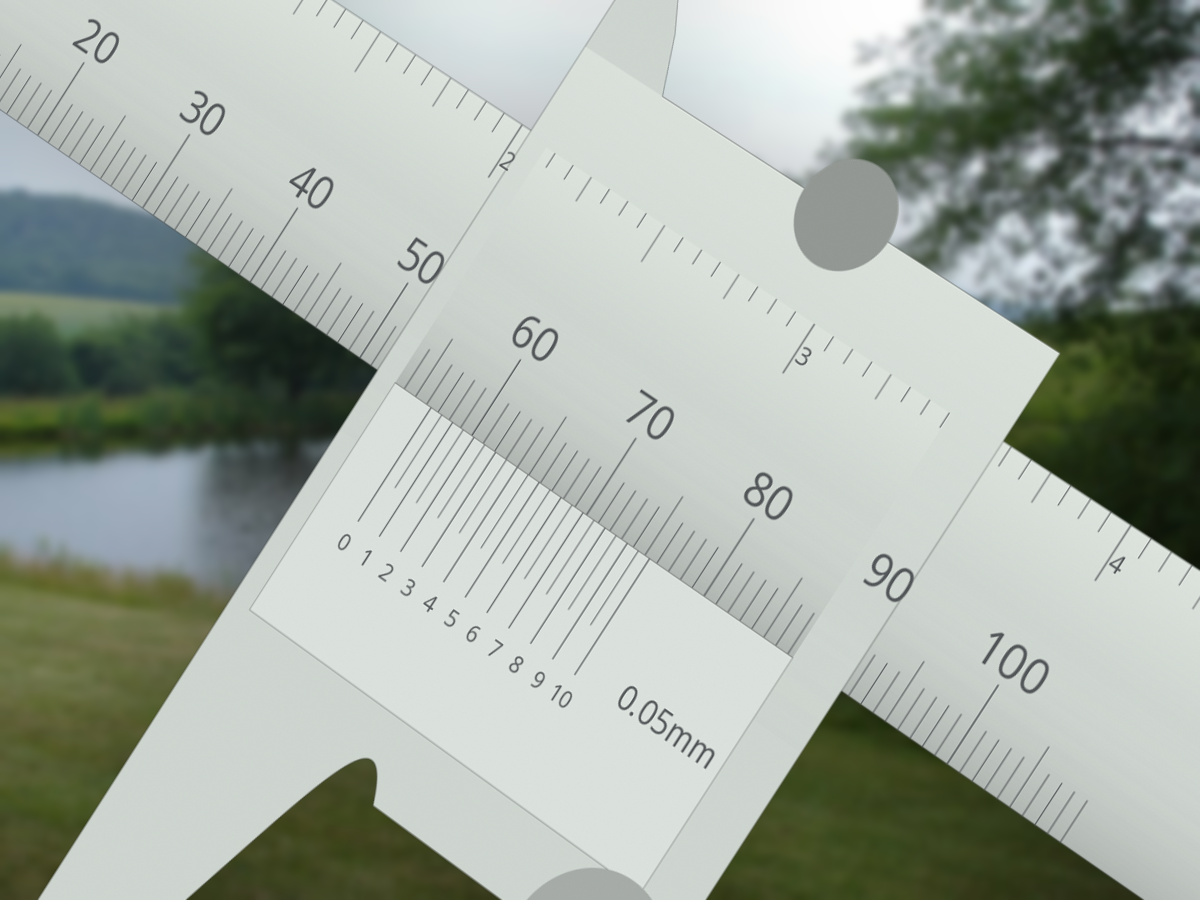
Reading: 56.4 mm
